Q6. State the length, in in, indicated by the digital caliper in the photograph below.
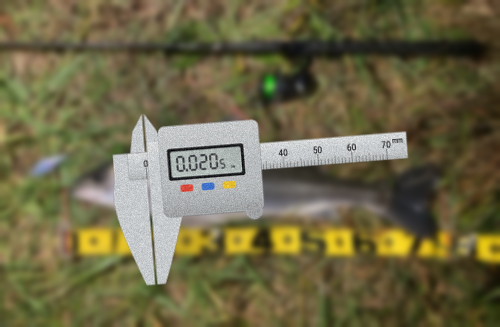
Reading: 0.0205 in
